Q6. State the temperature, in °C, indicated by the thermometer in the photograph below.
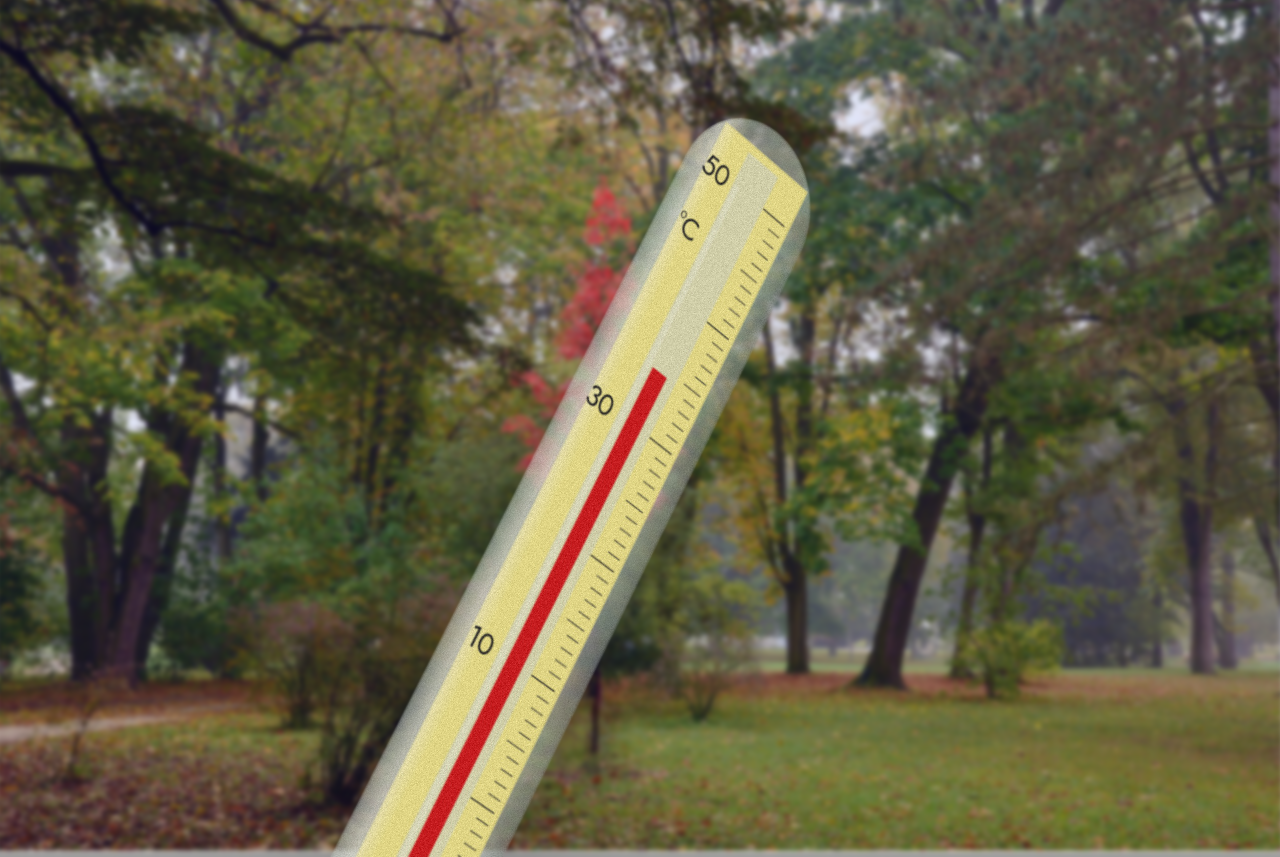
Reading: 34.5 °C
